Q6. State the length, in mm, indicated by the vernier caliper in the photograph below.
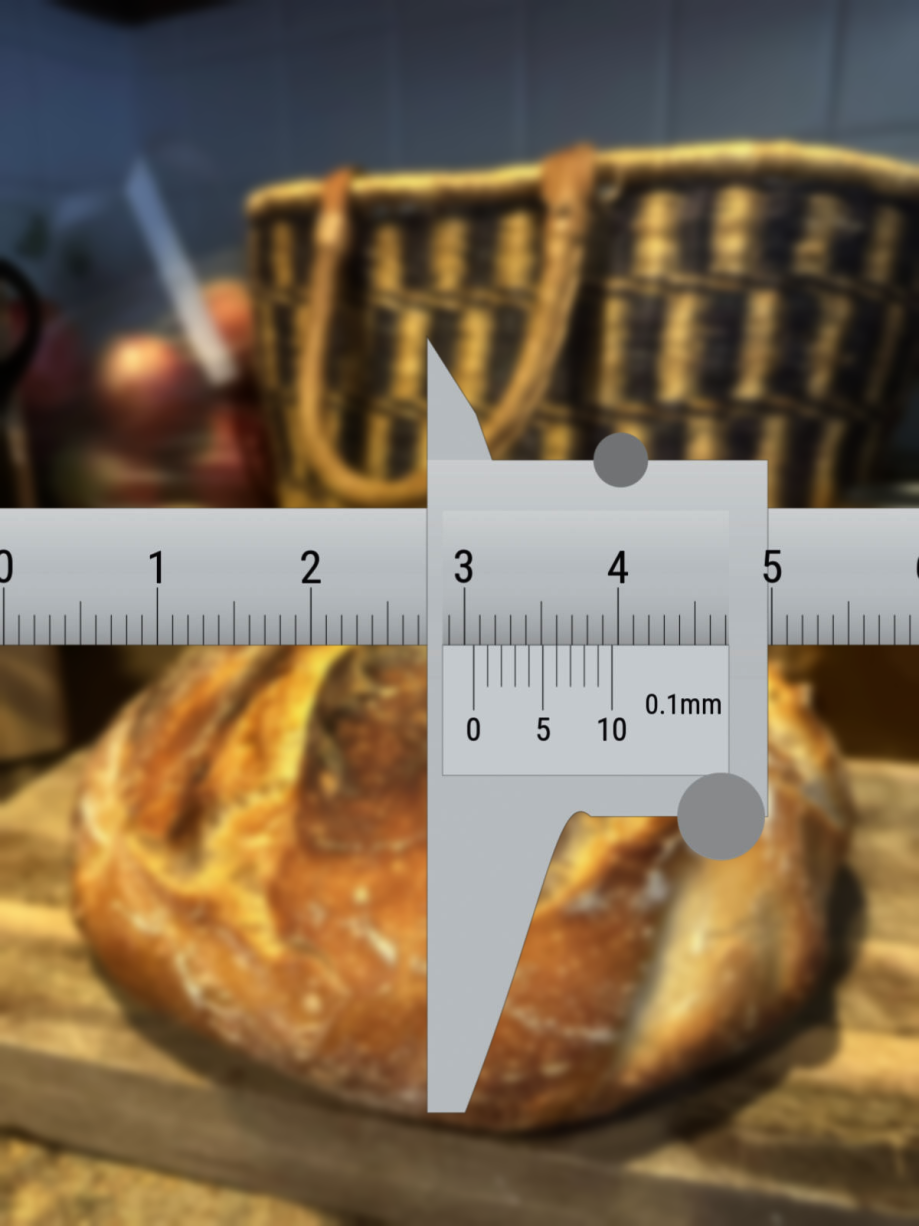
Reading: 30.6 mm
